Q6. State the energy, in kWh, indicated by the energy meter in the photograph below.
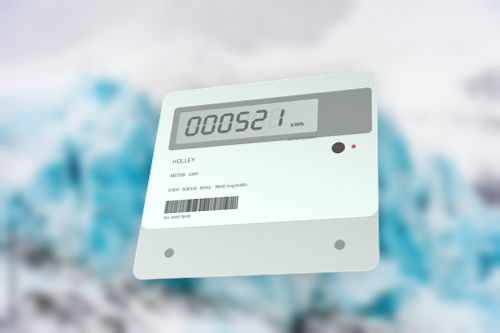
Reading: 521 kWh
